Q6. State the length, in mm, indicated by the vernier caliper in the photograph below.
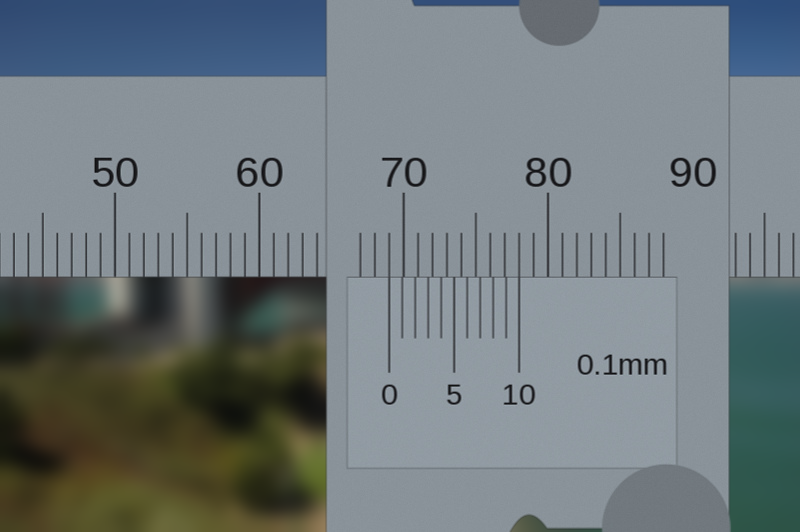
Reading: 69.0 mm
